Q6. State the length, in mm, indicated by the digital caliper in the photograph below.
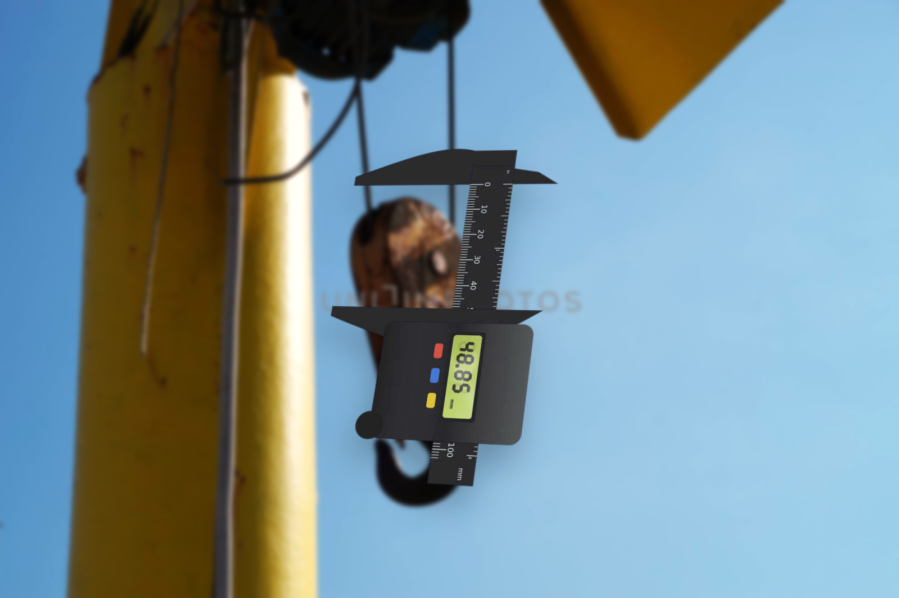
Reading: 48.85 mm
